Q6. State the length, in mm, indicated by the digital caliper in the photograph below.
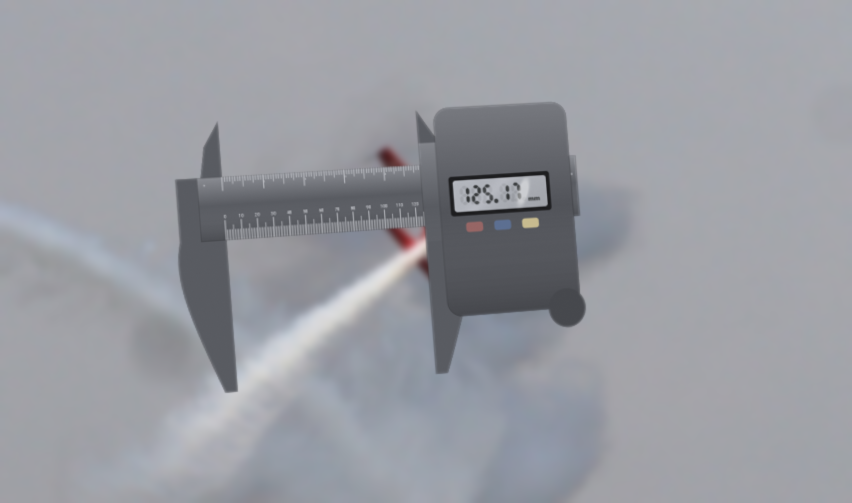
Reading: 125.17 mm
